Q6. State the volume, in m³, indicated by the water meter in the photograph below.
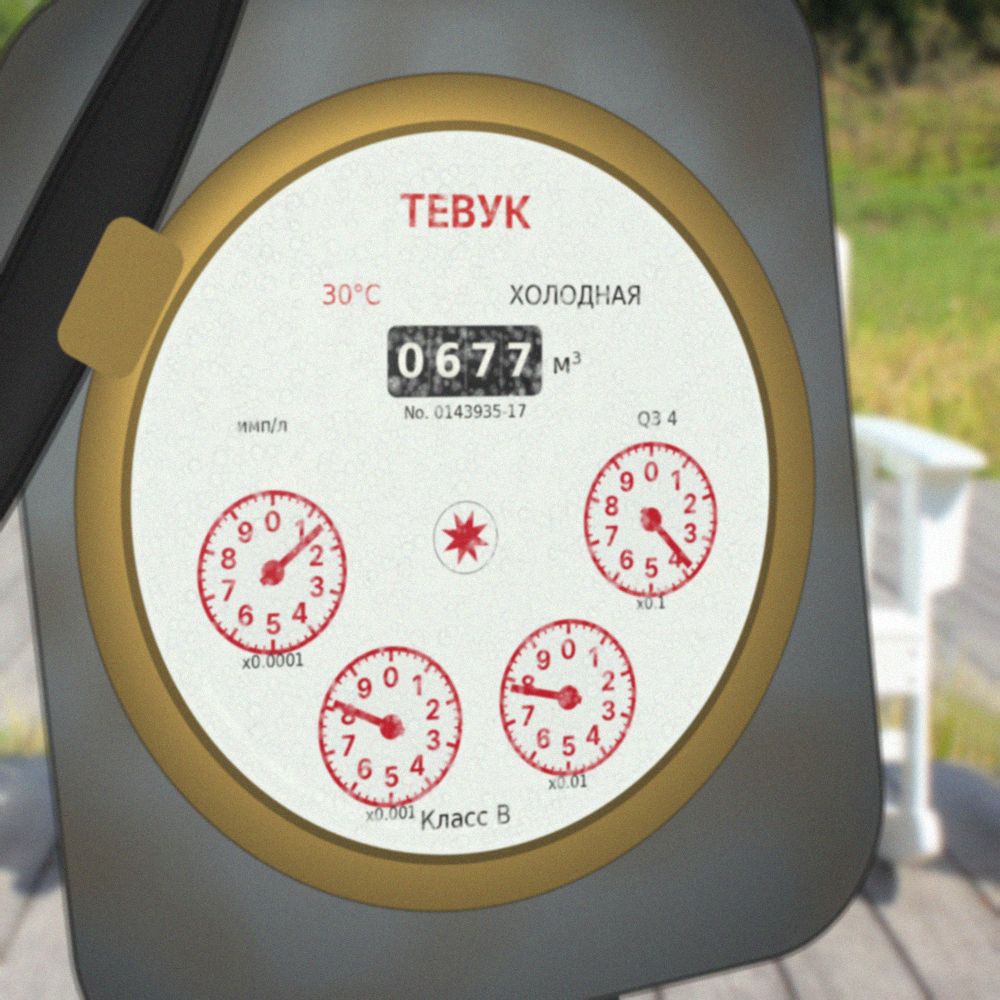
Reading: 677.3781 m³
